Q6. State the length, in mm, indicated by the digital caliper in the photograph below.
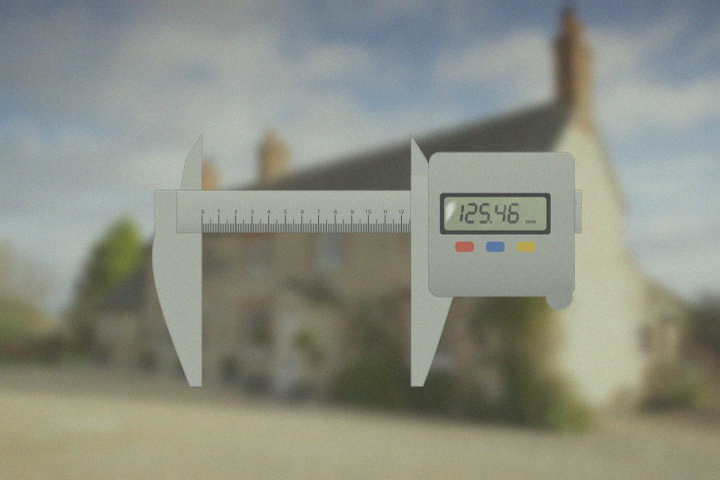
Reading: 125.46 mm
